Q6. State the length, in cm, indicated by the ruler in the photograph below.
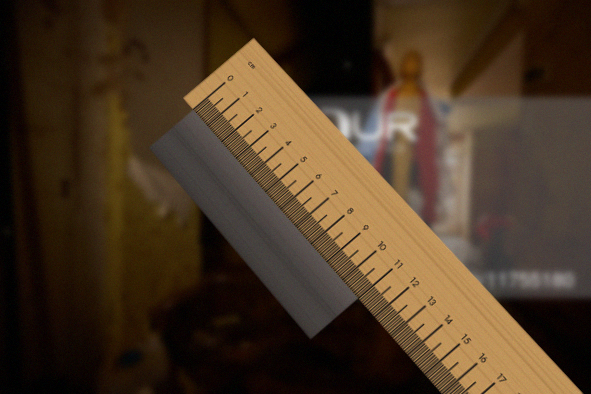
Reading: 11 cm
